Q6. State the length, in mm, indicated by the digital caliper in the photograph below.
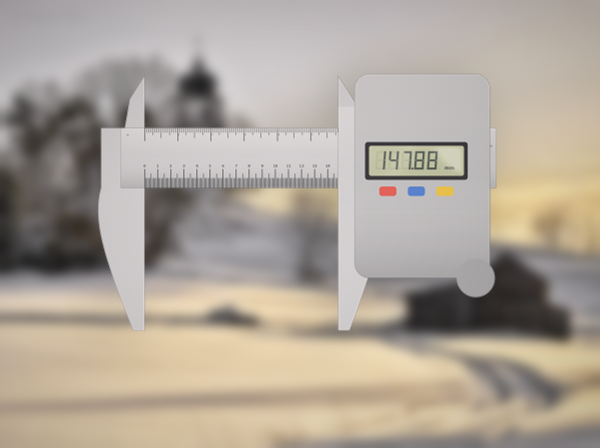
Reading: 147.88 mm
